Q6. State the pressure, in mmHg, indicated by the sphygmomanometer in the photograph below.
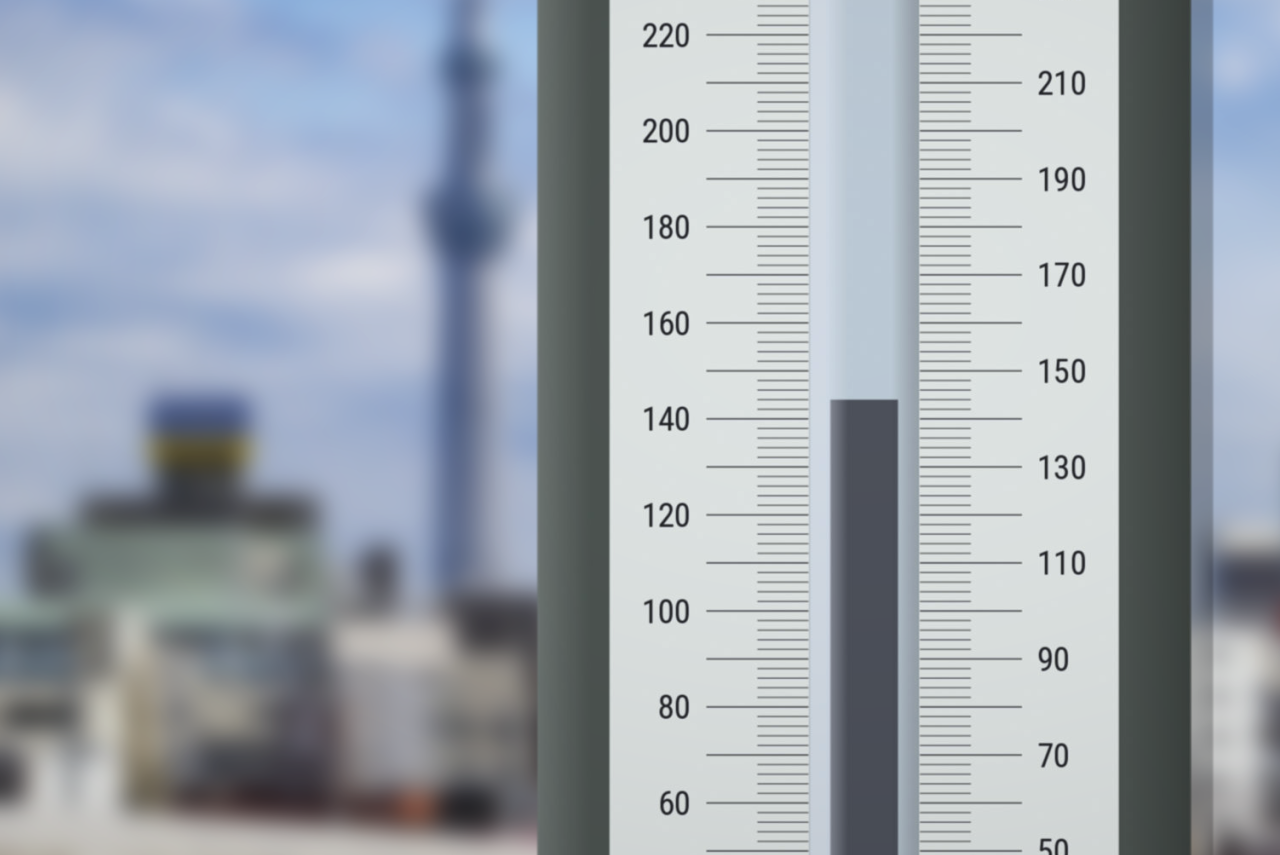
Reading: 144 mmHg
